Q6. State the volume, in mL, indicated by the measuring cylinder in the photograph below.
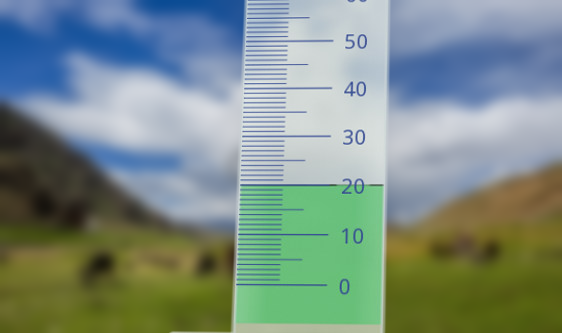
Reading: 20 mL
